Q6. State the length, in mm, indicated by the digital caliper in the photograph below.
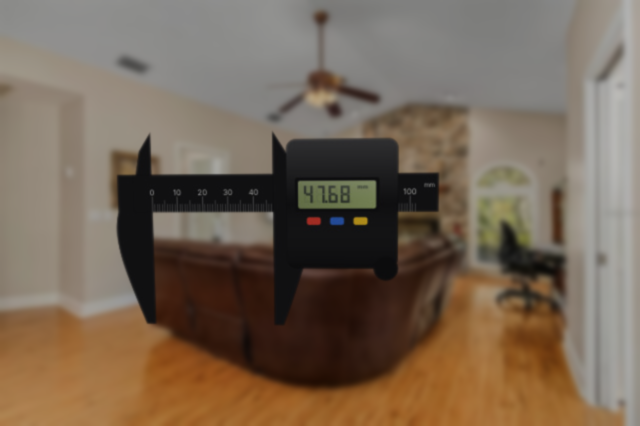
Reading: 47.68 mm
